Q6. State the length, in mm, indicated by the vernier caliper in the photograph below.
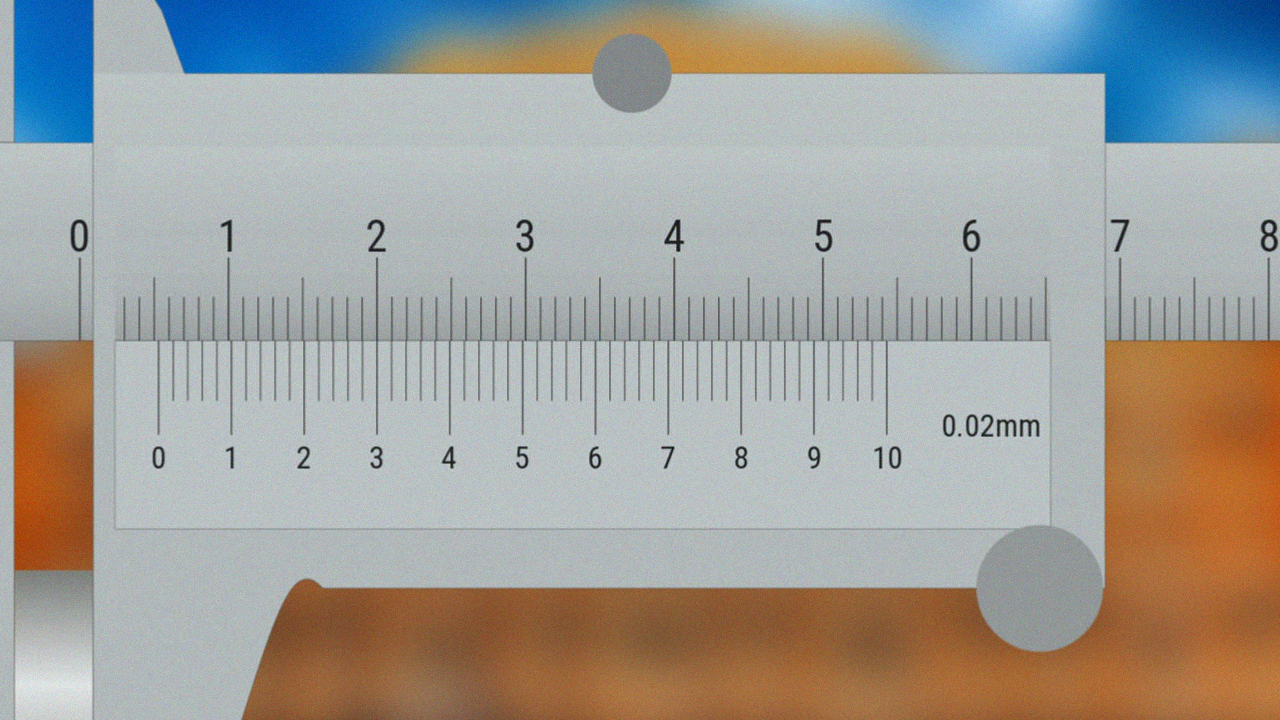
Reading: 5.3 mm
